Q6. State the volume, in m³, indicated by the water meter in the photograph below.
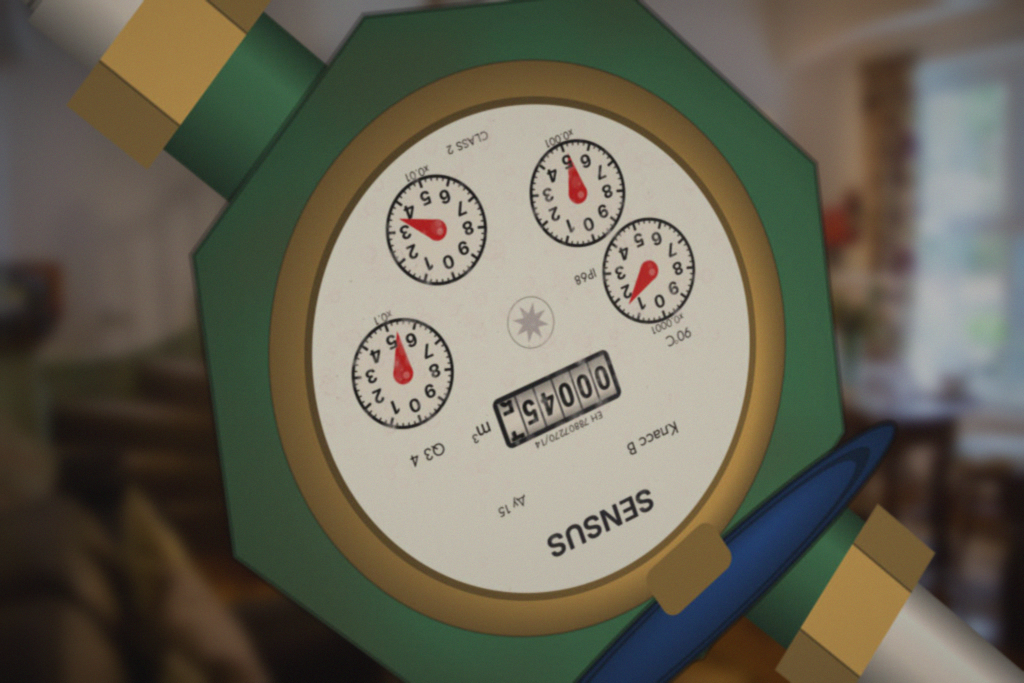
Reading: 454.5351 m³
